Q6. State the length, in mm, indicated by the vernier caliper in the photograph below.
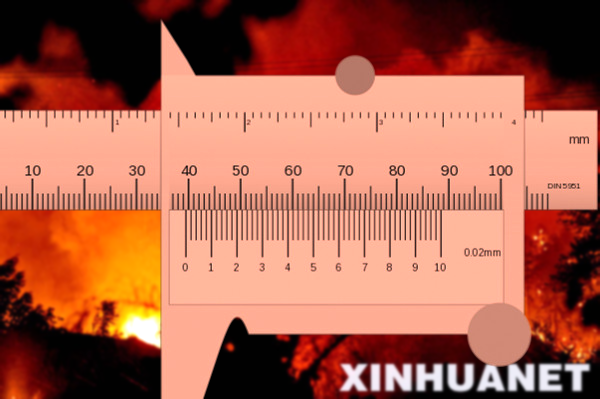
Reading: 39.5 mm
